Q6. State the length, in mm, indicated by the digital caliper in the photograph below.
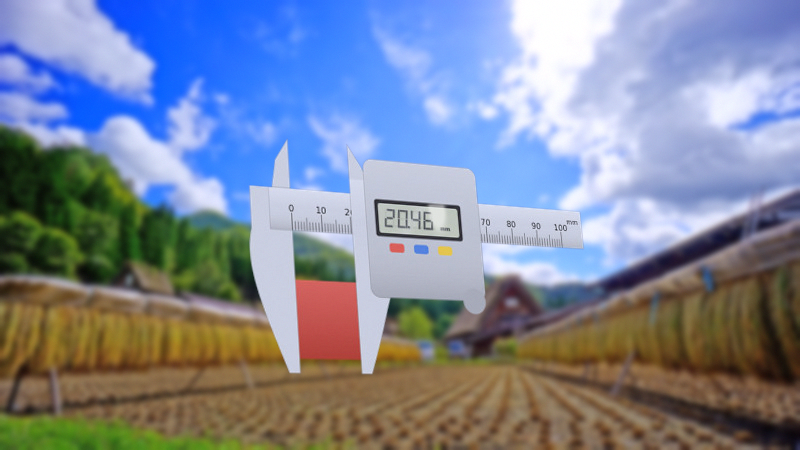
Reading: 20.46 mm
